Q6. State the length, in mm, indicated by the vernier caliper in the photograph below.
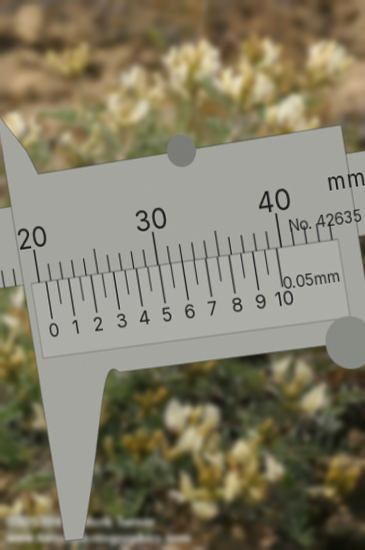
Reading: 20.6 mm
